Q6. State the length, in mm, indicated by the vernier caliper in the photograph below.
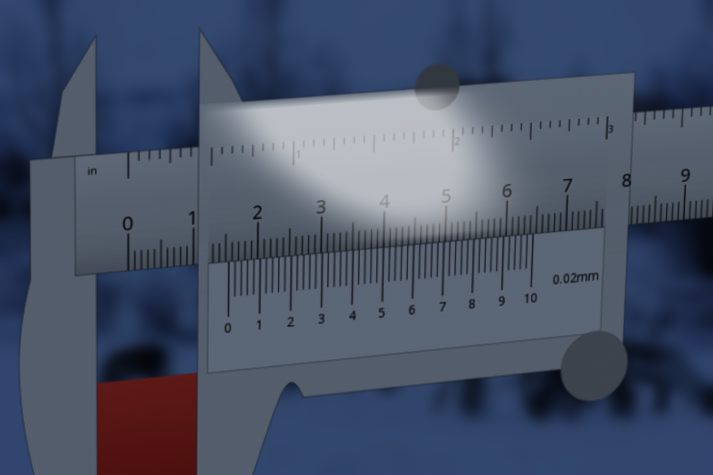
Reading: 15.5 mm
